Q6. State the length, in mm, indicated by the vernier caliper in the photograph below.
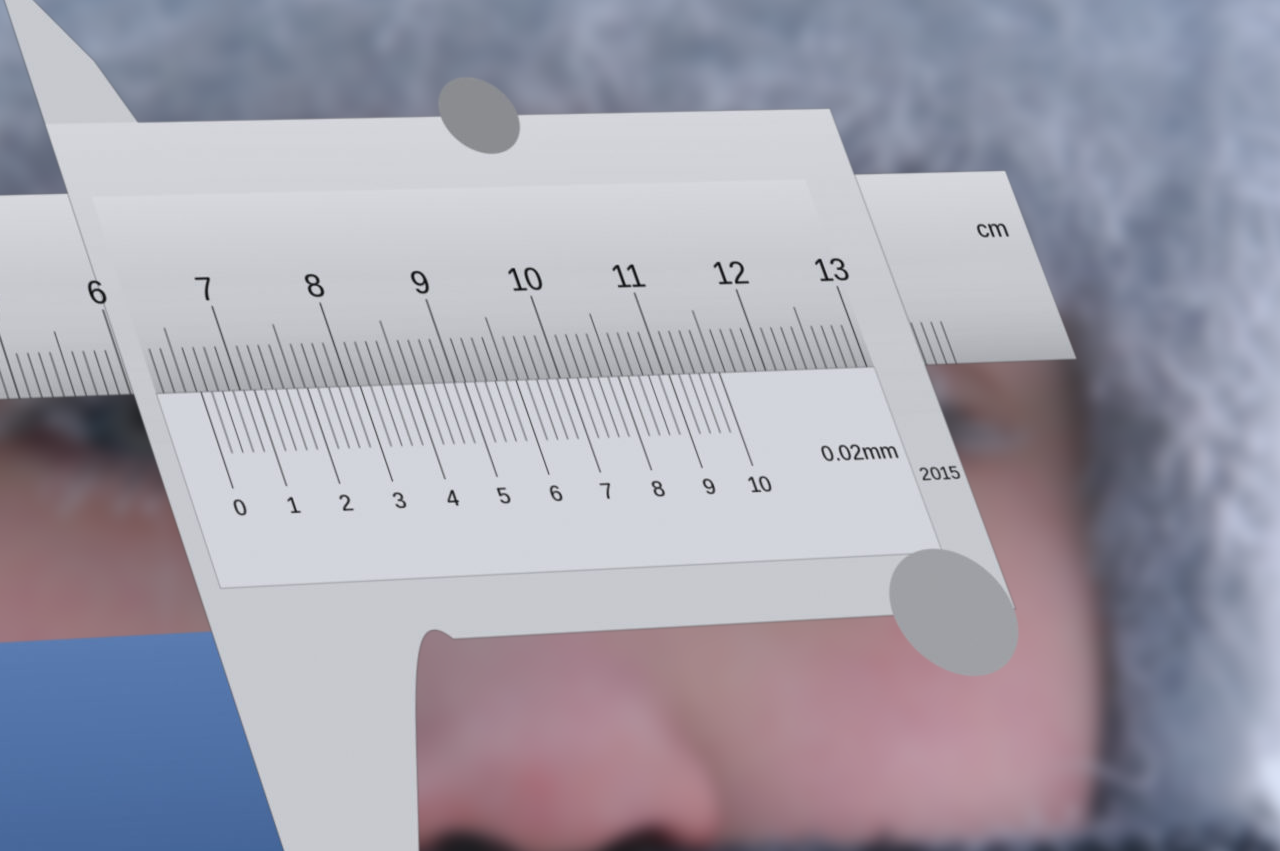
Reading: 66.4 mm
